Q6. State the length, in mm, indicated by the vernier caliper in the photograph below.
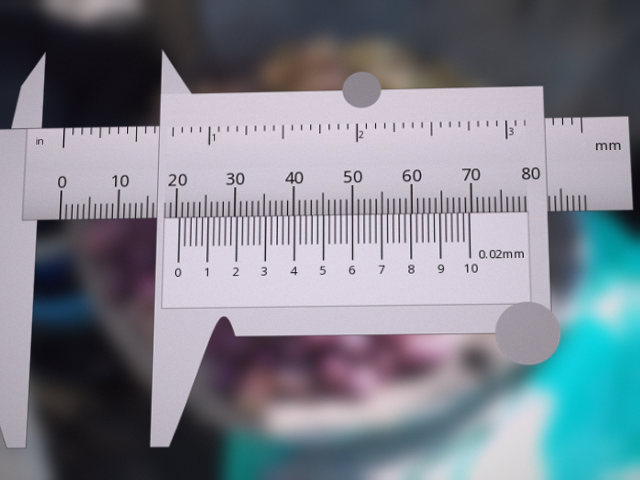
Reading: 20.6 mm
